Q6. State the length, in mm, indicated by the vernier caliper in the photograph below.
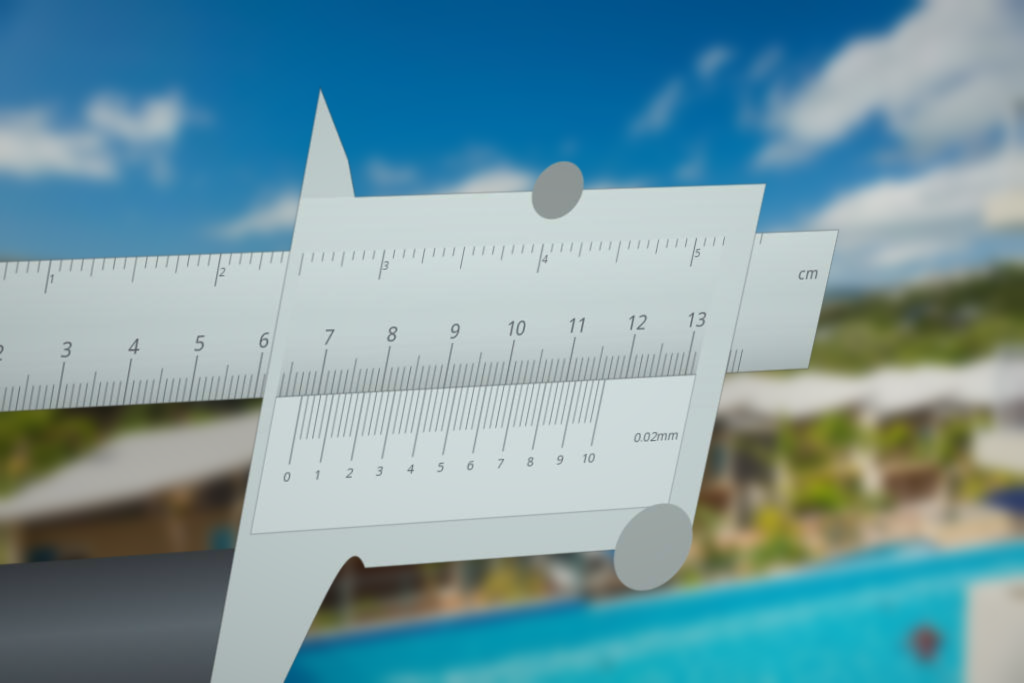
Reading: 67.5 mm
